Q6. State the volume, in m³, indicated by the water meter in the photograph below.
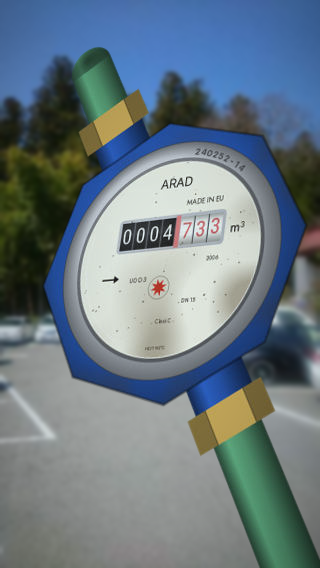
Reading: 4.733 m³
